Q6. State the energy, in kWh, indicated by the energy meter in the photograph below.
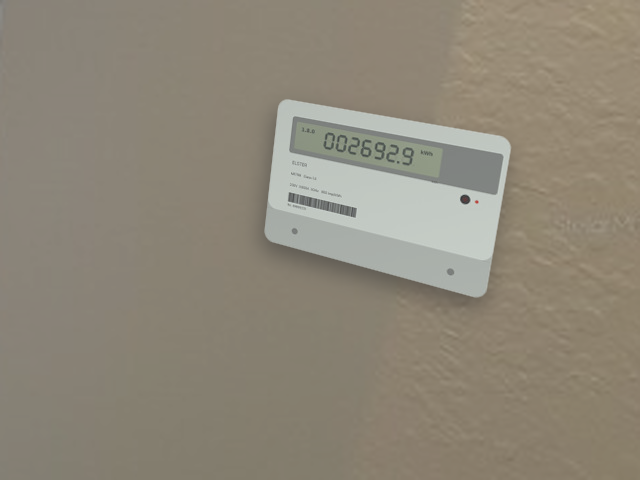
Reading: 2692.9 kWh
